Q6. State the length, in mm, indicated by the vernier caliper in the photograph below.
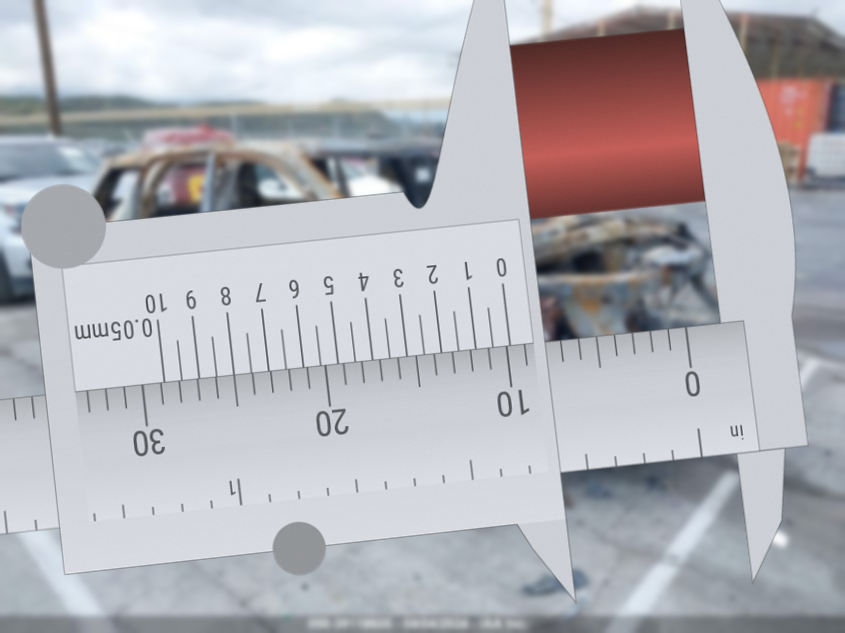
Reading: 9.8 mm
